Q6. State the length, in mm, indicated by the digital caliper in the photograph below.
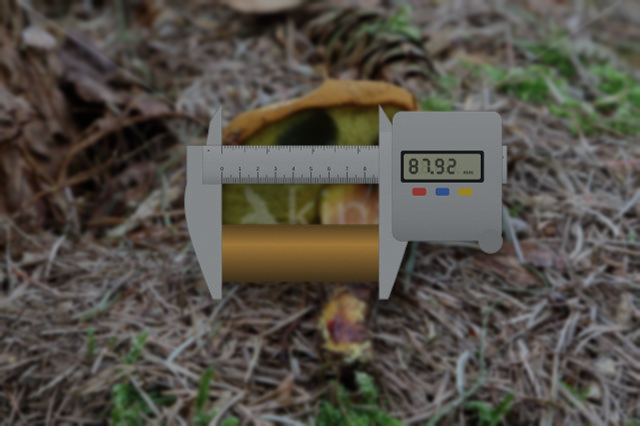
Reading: 87.92 mm
